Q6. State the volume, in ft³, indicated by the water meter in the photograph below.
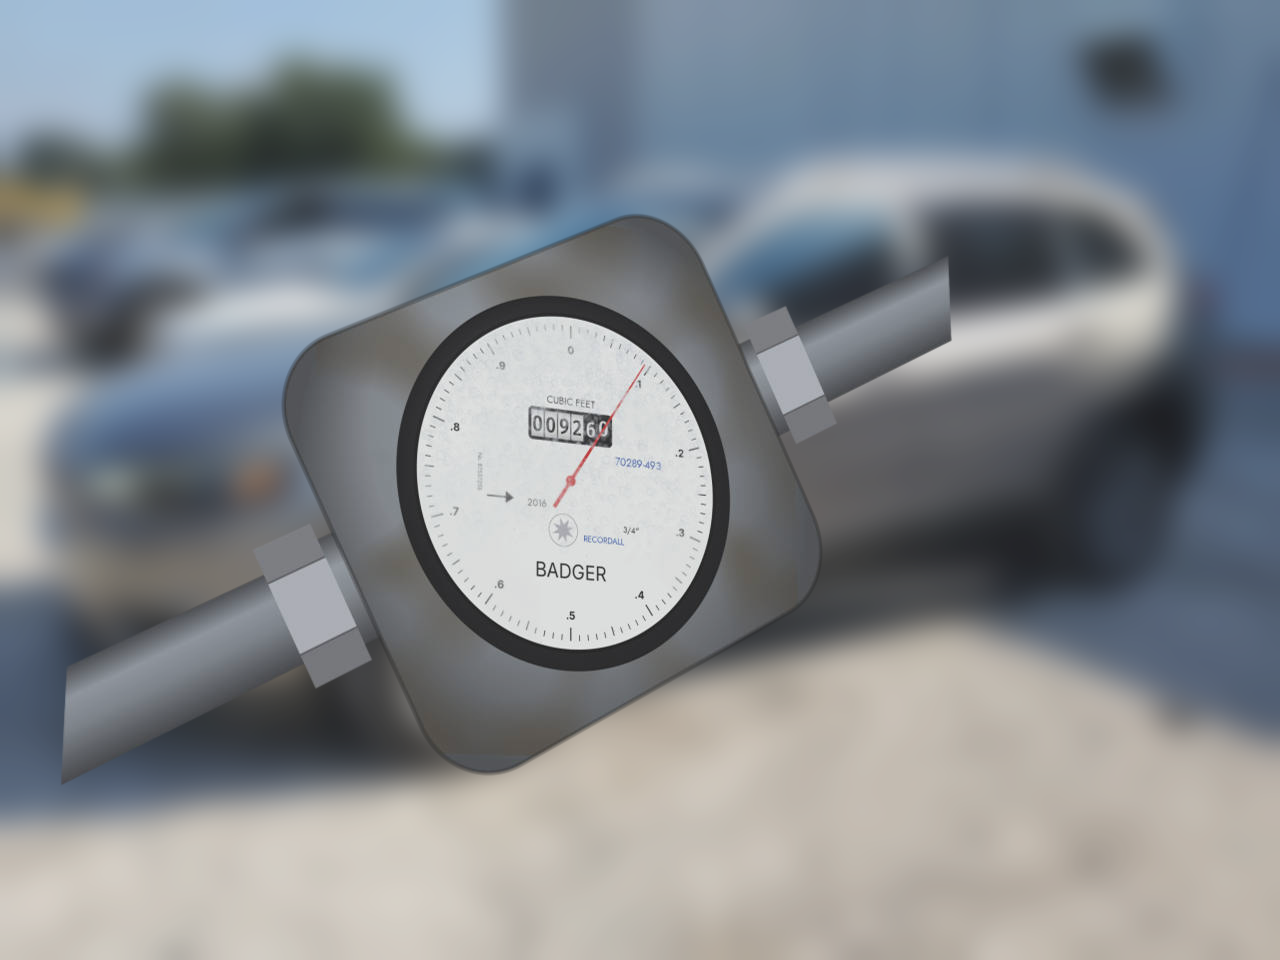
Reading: 9260.09 ft³
